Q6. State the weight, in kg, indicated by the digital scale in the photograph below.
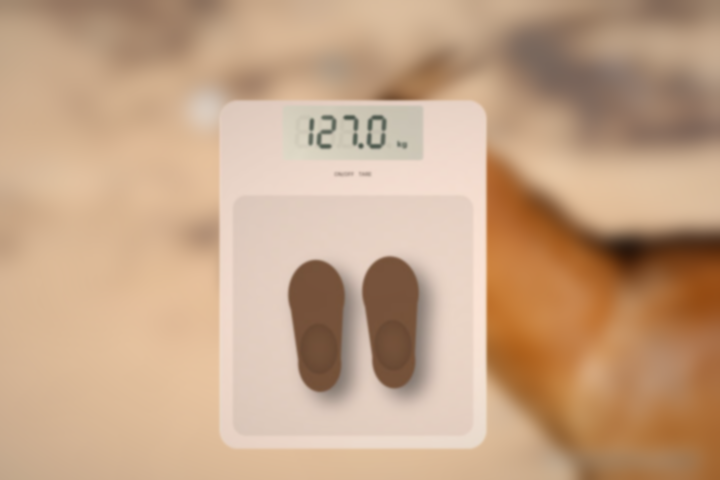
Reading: 127.0 kg
